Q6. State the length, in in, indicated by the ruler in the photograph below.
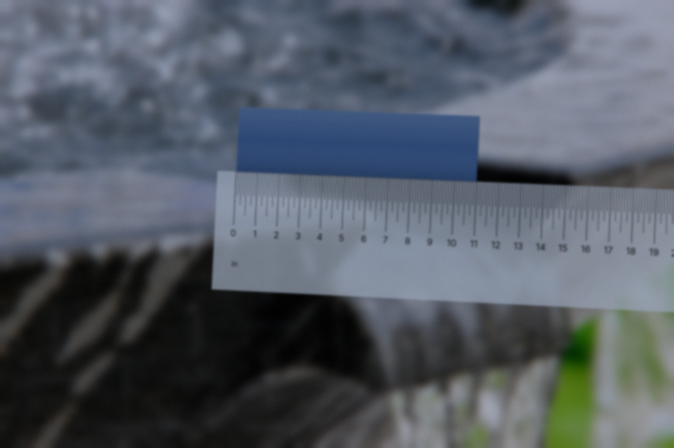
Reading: 11 in
